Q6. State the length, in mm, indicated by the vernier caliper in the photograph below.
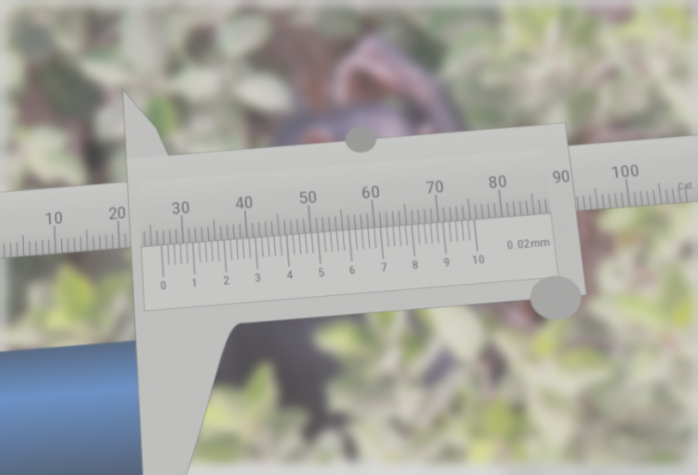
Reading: 26.6 mm
